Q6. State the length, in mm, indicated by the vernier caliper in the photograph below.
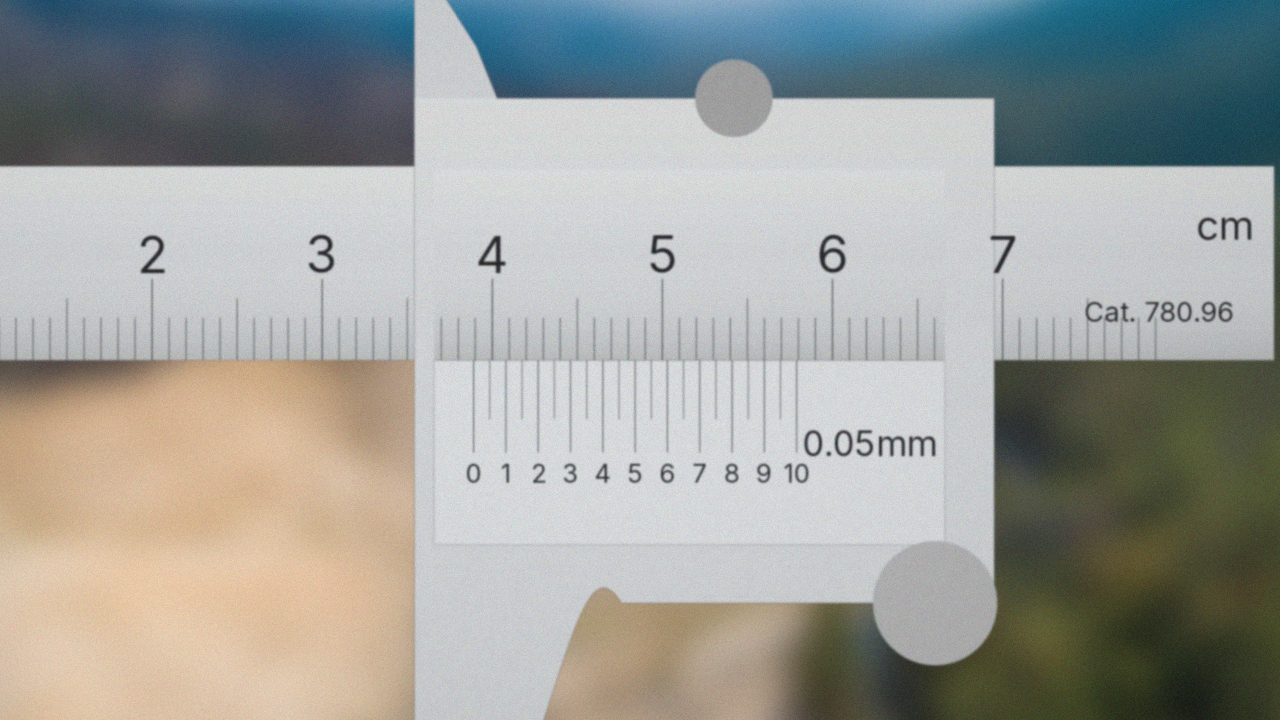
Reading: 38.9 mm
